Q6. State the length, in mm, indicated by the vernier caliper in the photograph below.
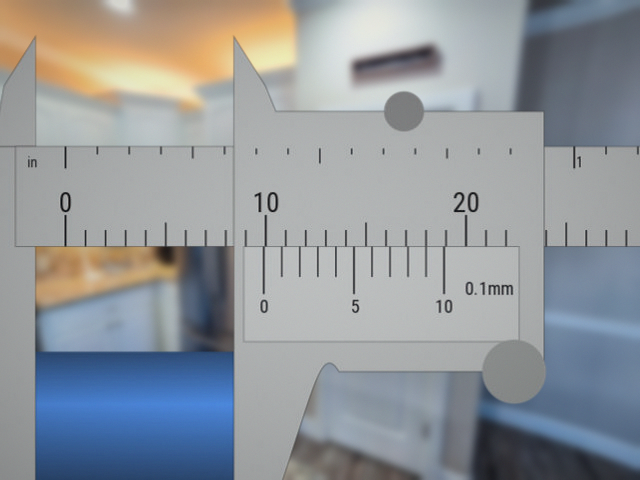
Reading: 9.9 mm
